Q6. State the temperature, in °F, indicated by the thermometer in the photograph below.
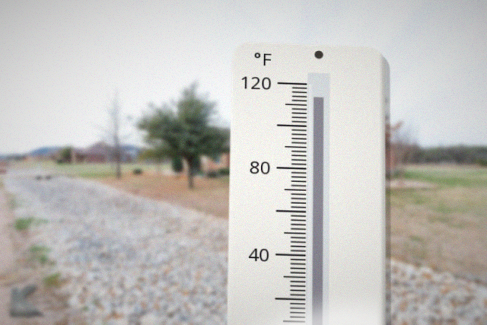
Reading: 114 °F
